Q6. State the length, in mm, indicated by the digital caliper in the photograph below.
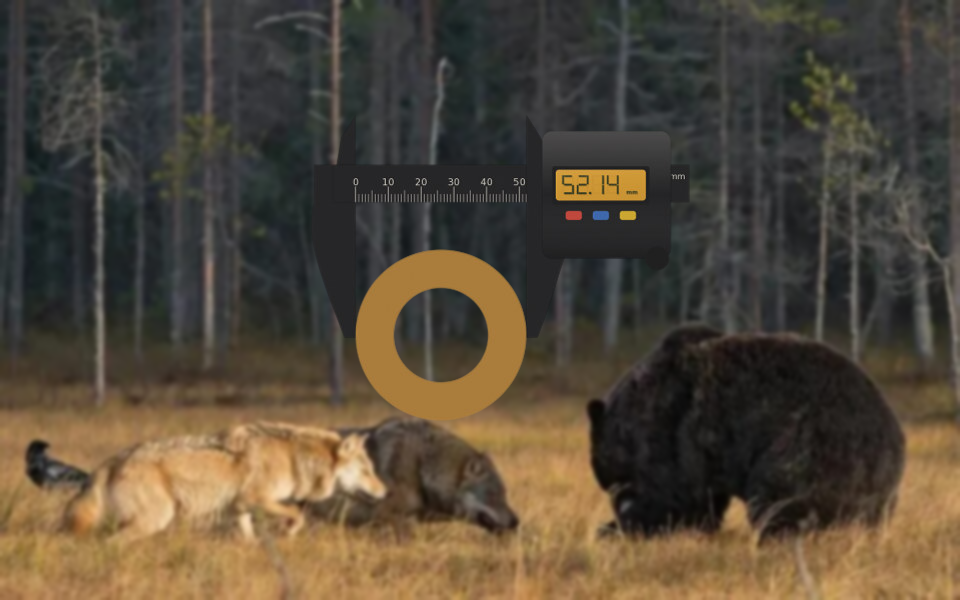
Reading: 52.14 mm
